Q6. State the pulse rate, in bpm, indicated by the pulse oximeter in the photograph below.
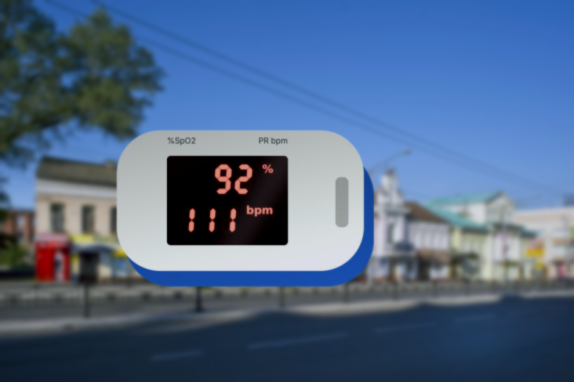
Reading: 111 bpm
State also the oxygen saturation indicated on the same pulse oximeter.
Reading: 92 %
